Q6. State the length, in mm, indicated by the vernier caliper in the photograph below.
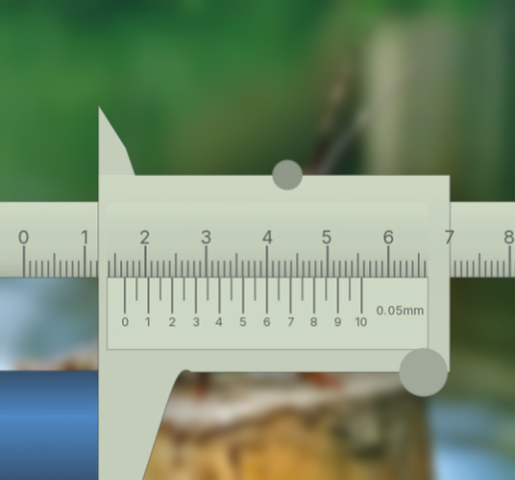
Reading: 16.6 mm
